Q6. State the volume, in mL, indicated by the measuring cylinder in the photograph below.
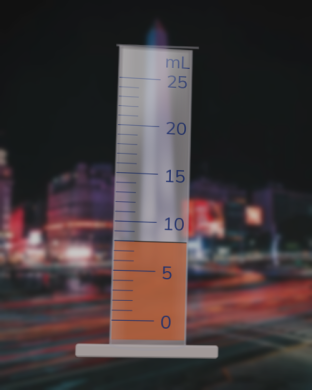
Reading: 8 mL
